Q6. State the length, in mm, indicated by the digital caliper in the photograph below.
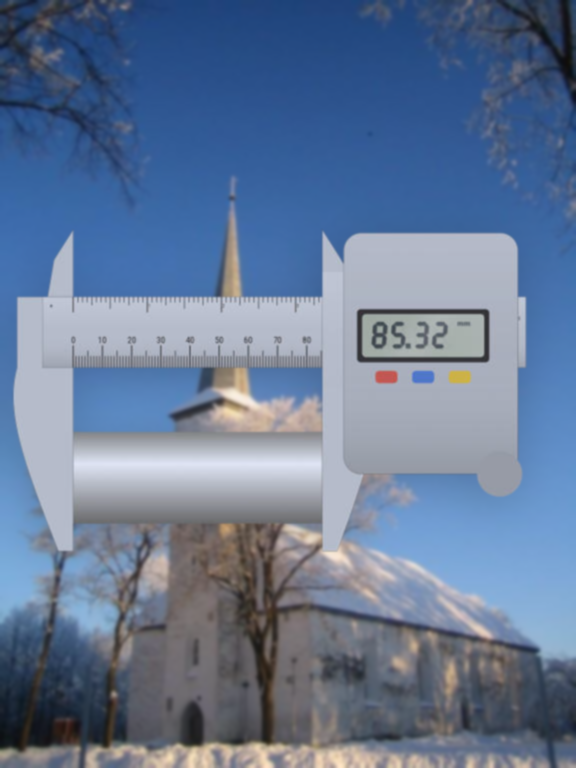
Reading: 85.32 mm
